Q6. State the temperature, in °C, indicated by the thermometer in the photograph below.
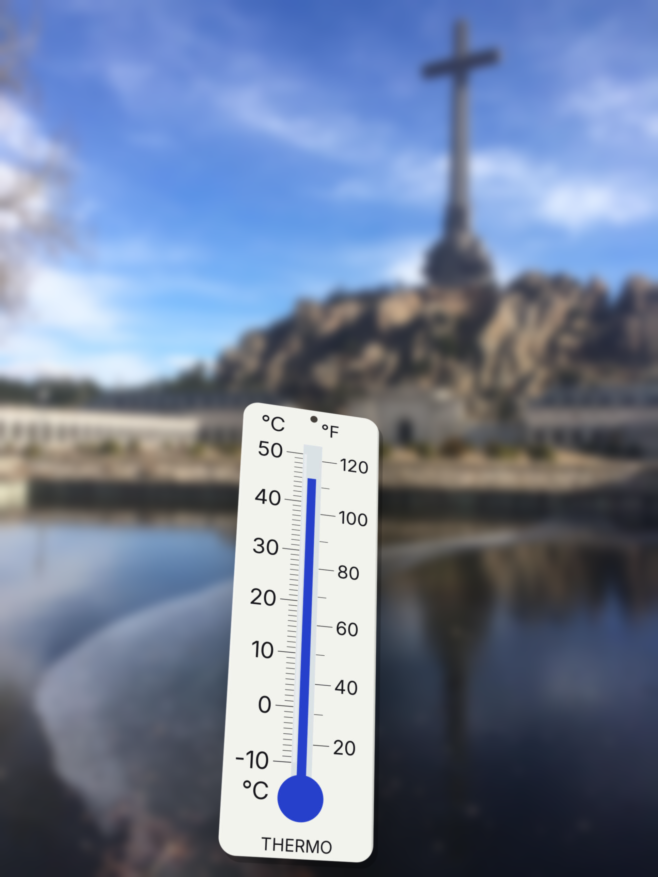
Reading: 45 °C
